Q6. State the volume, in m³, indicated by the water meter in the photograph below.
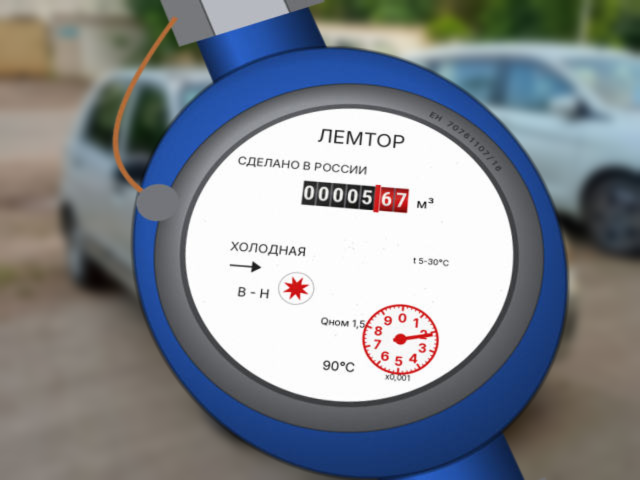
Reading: 5.672 m³
